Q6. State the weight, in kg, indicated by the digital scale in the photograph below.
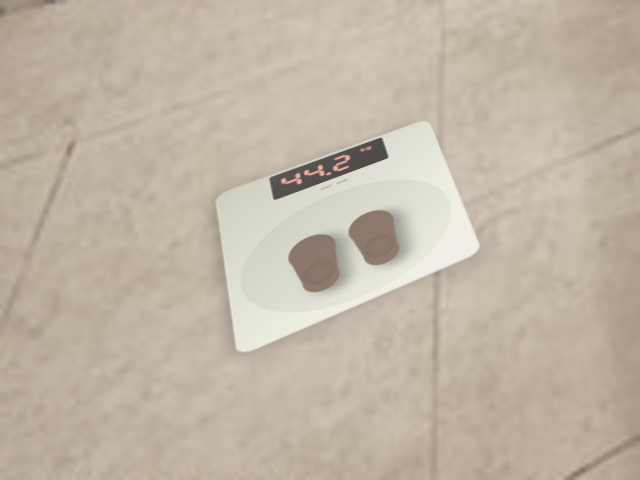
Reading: 44.2 kg
